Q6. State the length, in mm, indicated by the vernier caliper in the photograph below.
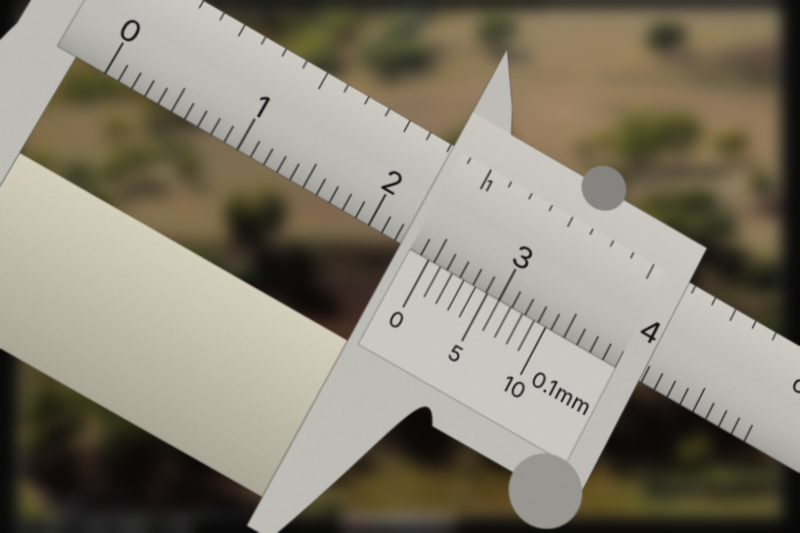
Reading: 24.6 mm
